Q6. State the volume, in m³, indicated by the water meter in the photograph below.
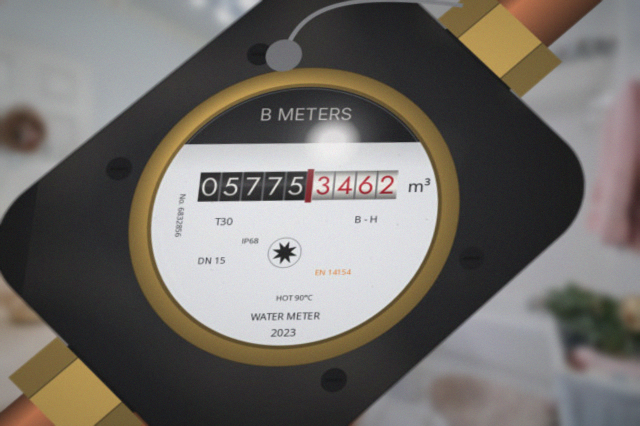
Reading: 5775.3462 m³
